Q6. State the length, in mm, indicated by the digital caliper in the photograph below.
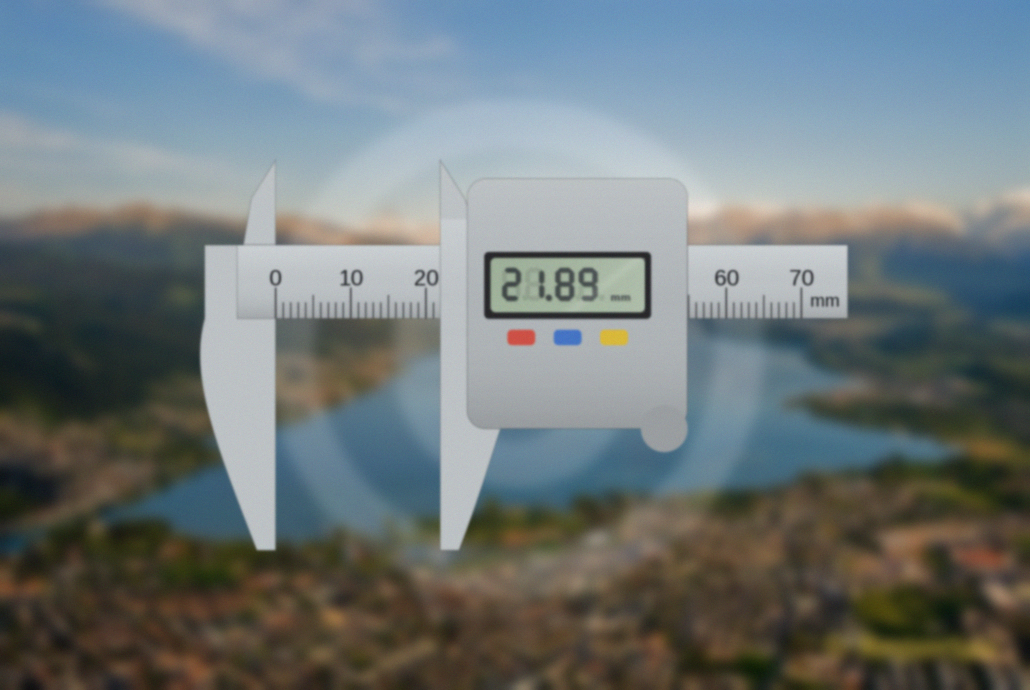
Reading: 21.89 mm
